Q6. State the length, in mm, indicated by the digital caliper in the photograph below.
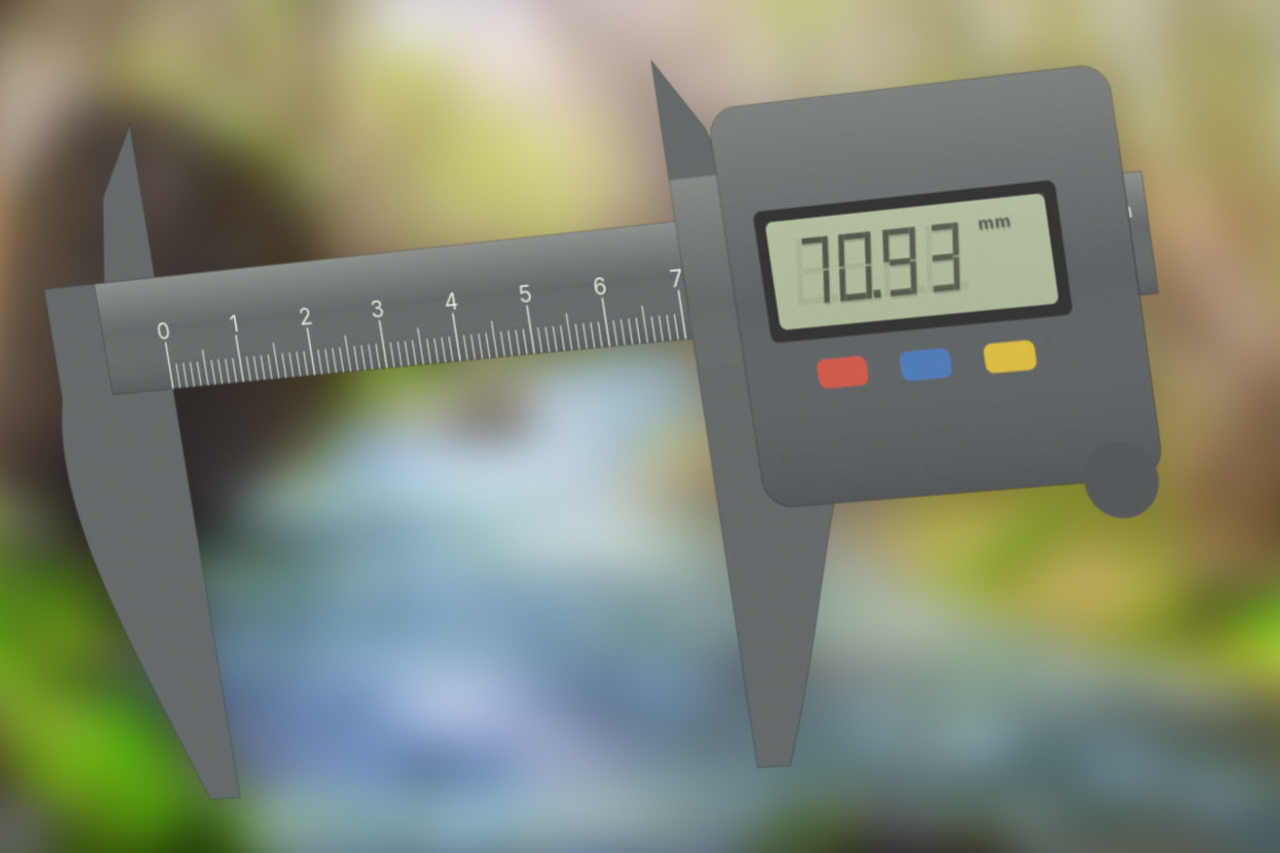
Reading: 70.93 mm
